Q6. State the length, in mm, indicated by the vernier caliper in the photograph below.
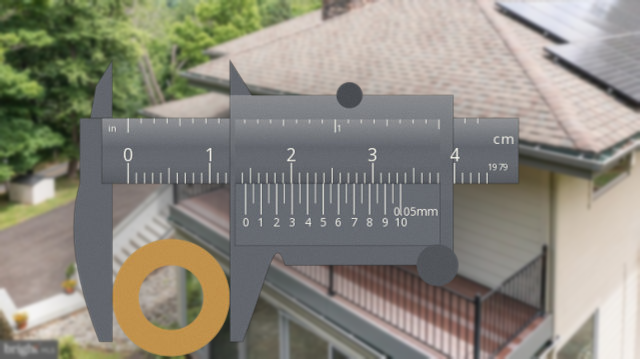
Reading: 14.4 mm
